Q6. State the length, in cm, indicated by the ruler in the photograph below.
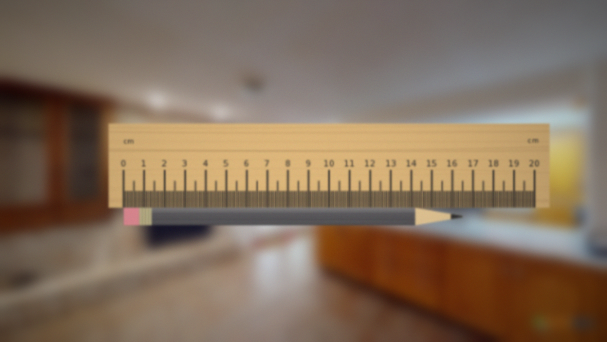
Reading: 16.5 cm
